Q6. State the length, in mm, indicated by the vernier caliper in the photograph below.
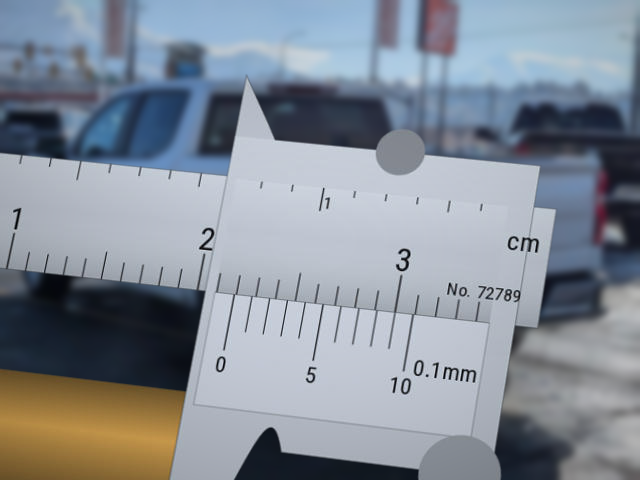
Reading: 21.9 mm
